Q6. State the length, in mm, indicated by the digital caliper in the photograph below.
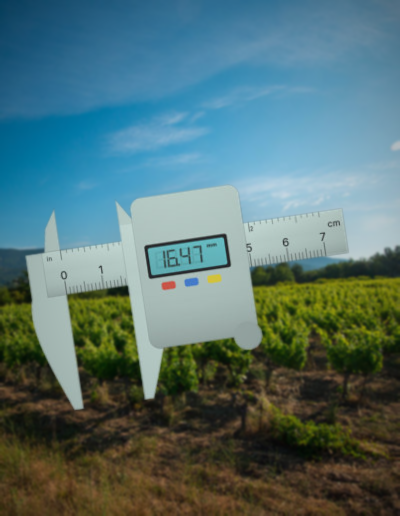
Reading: 16.47 mm
